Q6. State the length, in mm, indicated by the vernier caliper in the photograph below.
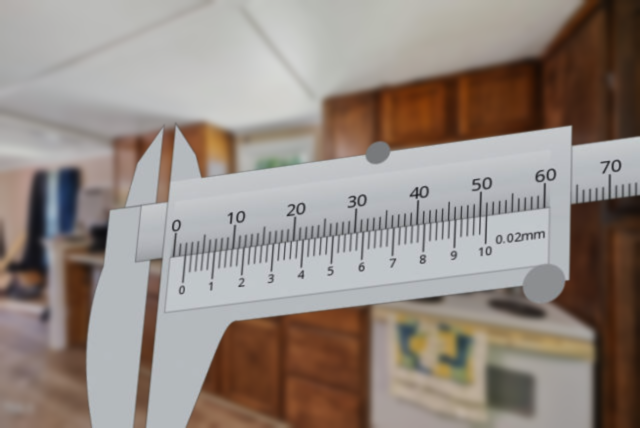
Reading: 2.0 mm
